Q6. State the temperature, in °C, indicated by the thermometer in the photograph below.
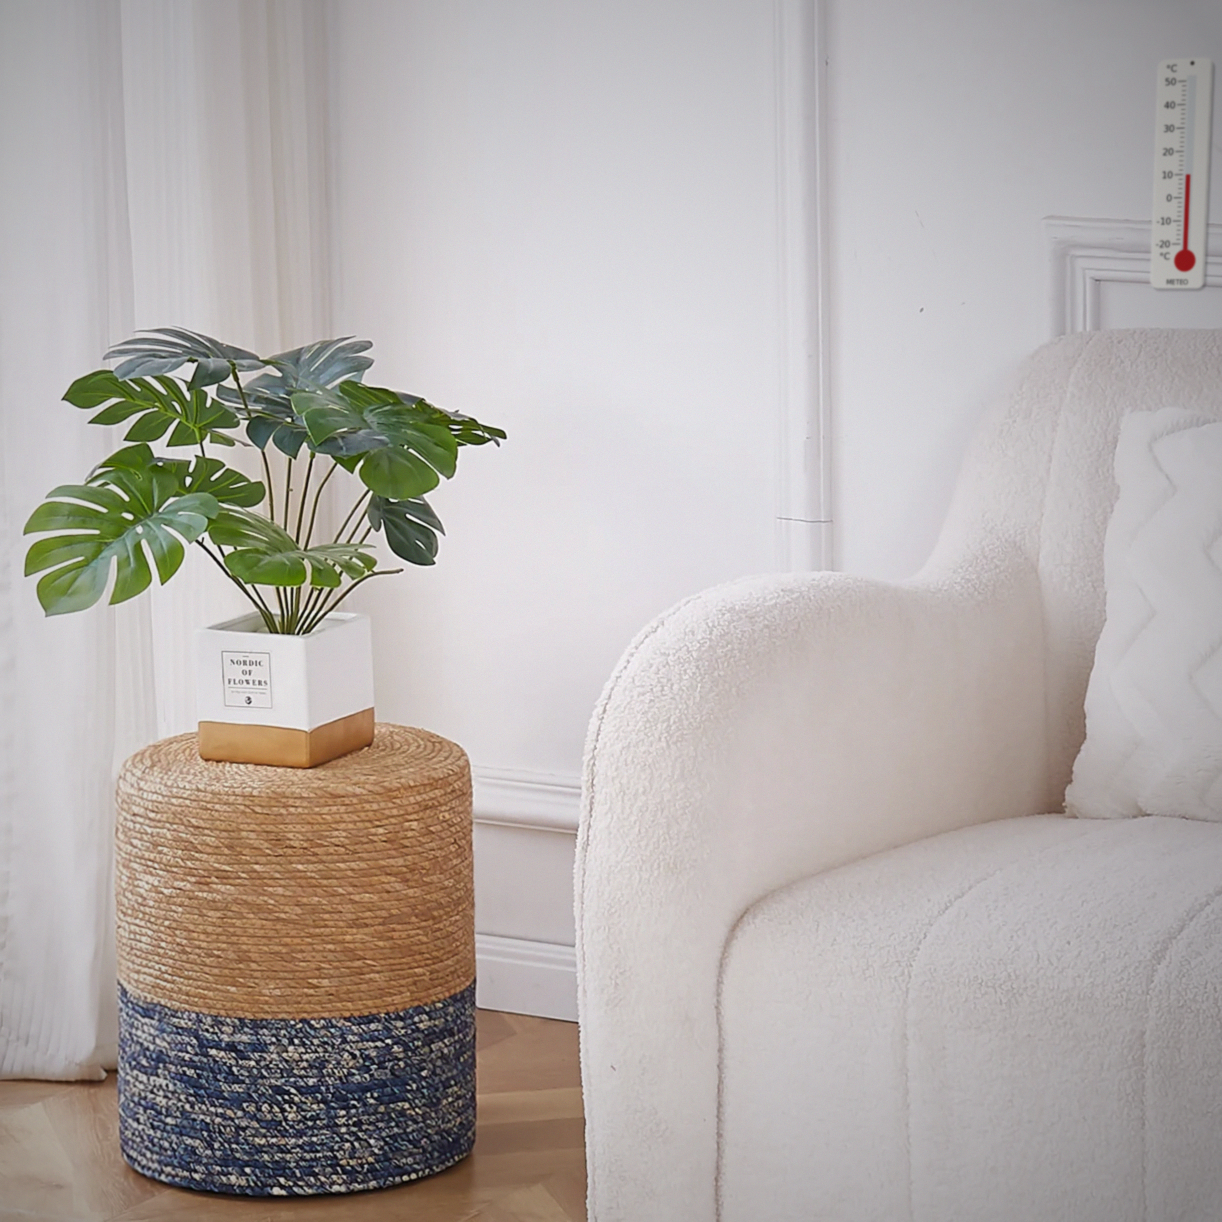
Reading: 10 °C
